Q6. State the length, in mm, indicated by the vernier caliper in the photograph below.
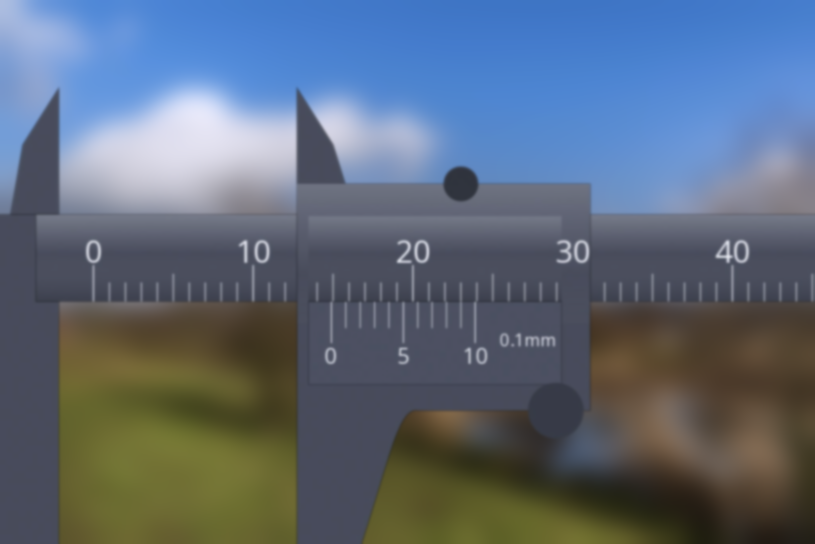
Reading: 14.9 mm
